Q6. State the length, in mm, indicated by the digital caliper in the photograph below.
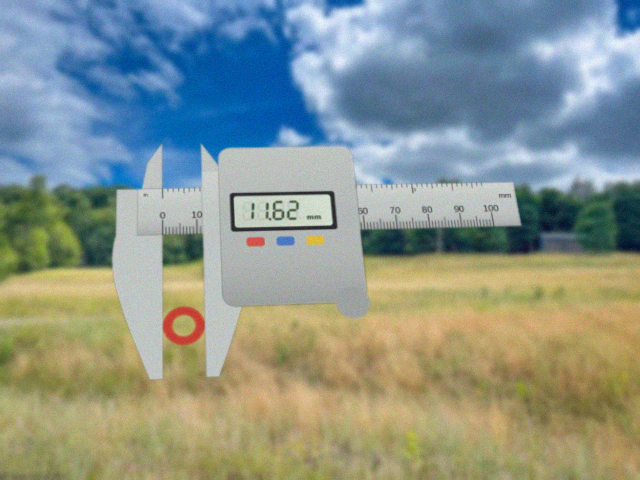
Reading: 11.62 mm
